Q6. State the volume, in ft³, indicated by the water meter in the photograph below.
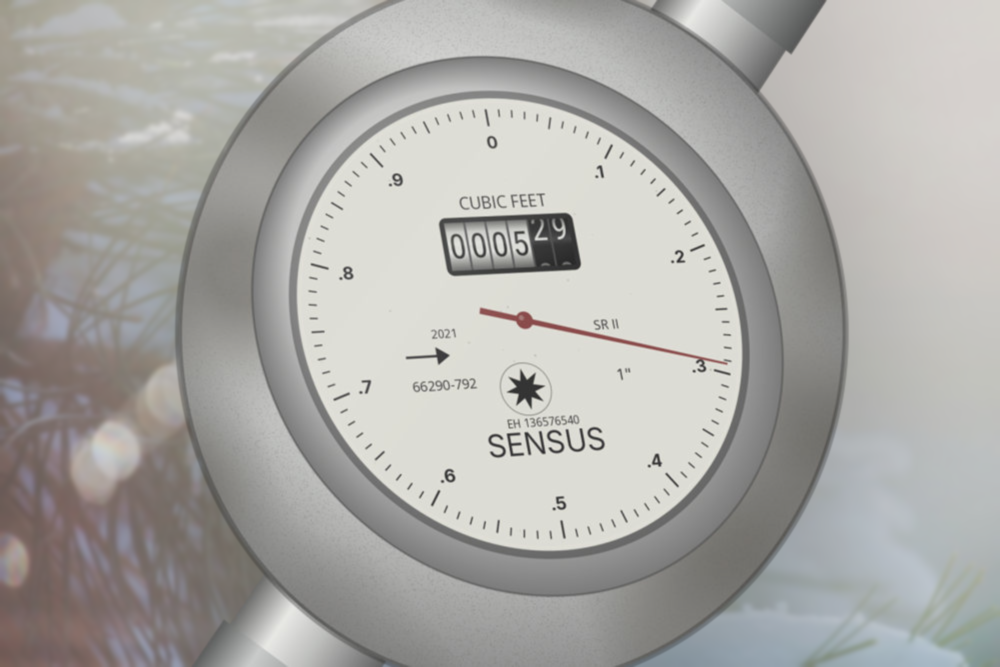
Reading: 529.29 ft³
